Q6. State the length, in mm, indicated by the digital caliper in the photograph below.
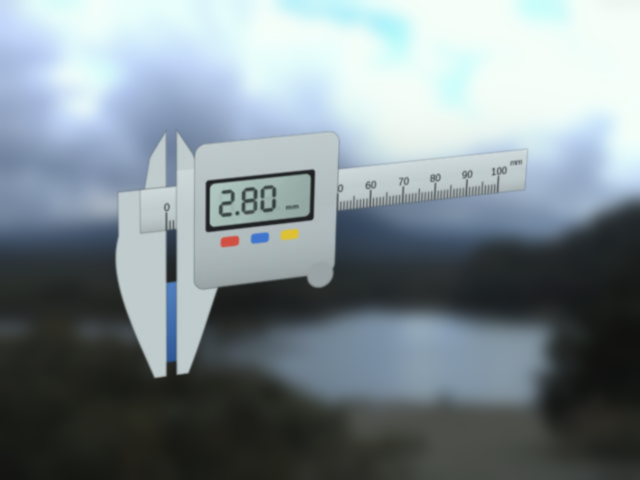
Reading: 2.80 mm
